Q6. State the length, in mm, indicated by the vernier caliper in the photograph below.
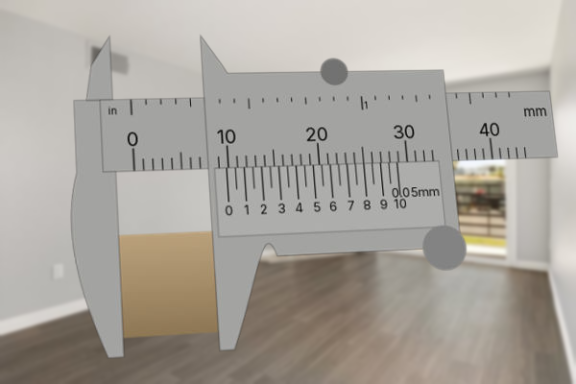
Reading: 9.8 mm
